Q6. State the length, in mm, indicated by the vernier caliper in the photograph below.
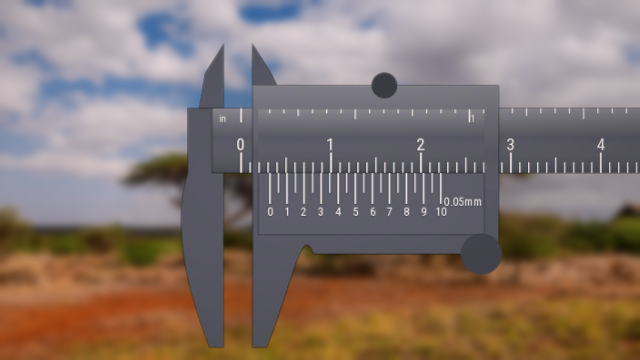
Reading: 3.2 mm
